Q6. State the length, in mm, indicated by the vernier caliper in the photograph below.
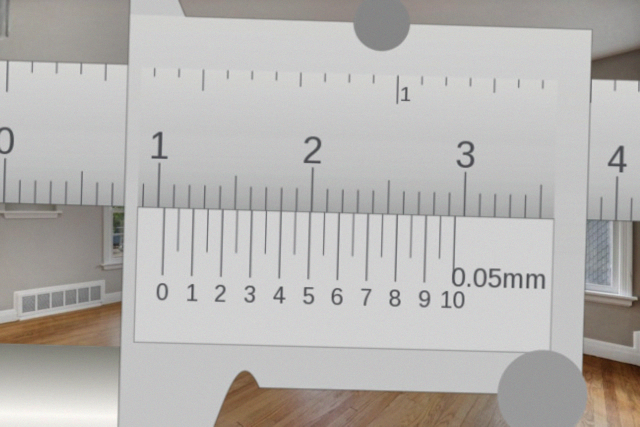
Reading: 10.4 mm
